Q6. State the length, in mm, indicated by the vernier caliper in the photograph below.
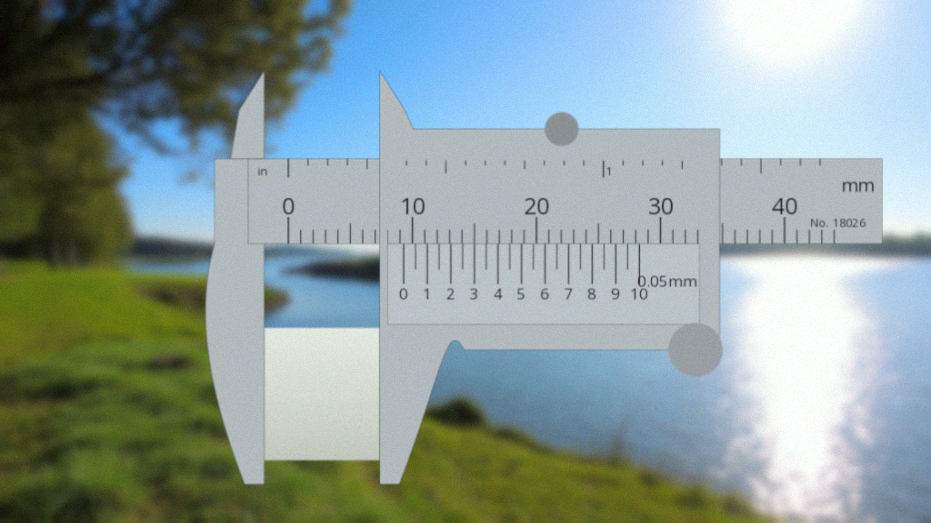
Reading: 9.3 mm
